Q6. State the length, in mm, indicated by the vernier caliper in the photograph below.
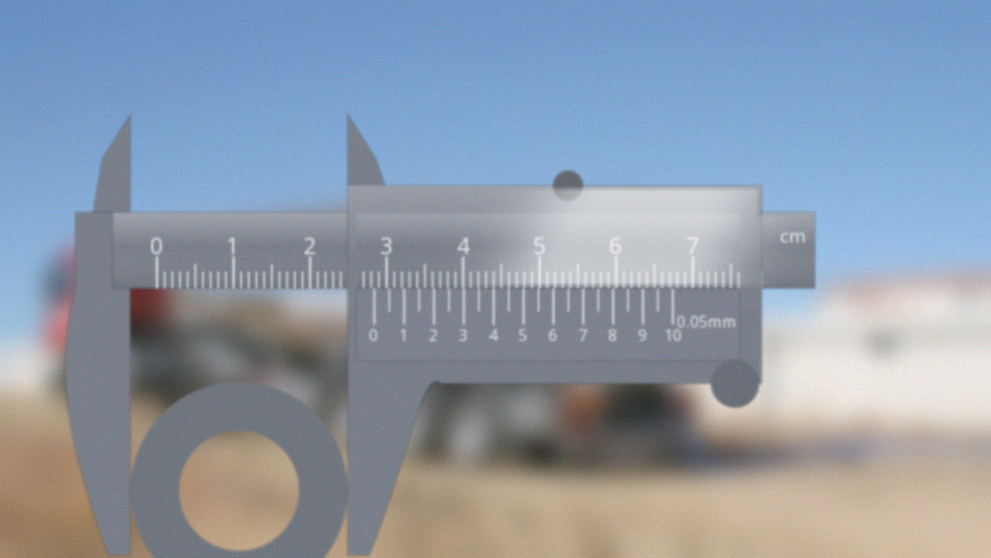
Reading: 28.4 mm
